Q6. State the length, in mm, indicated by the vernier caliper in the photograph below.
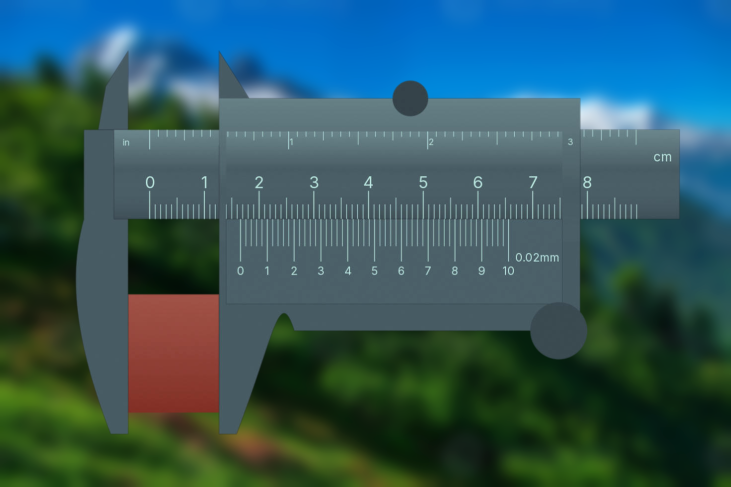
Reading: 16.6 mm
